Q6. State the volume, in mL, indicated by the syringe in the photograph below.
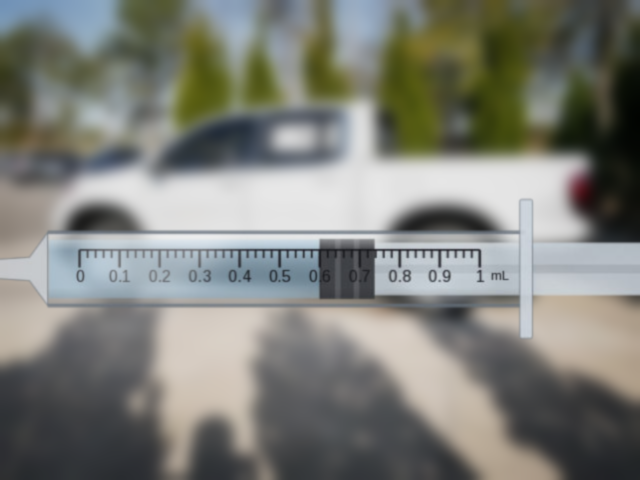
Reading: 0.6 mL
